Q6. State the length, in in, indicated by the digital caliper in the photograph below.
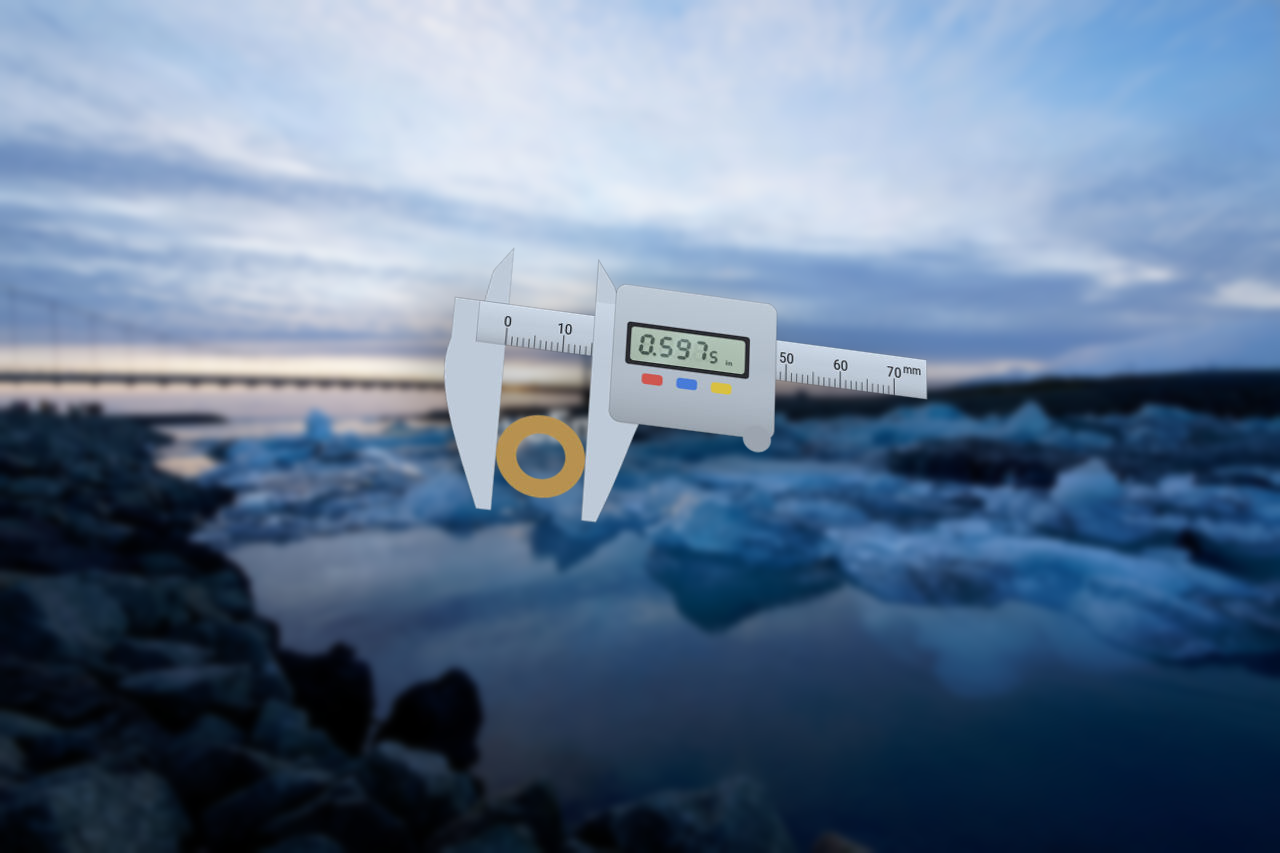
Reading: 0.5975 in
